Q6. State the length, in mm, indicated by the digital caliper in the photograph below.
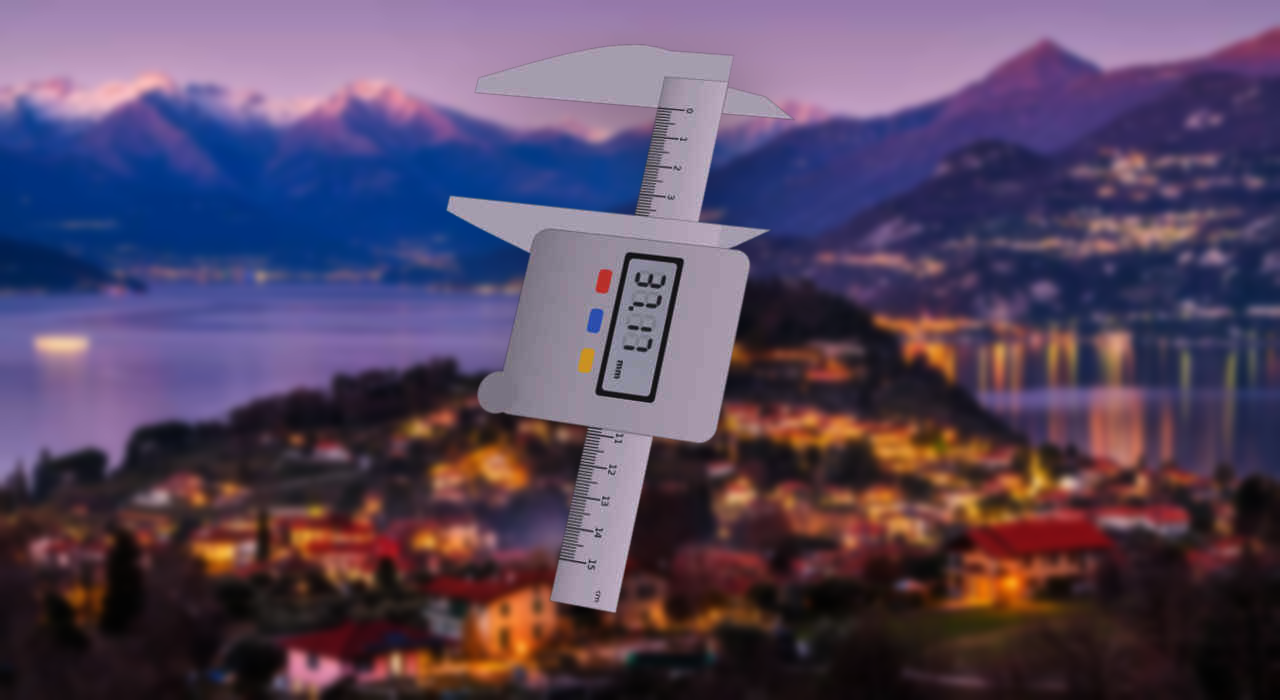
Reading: 37.17 mm
